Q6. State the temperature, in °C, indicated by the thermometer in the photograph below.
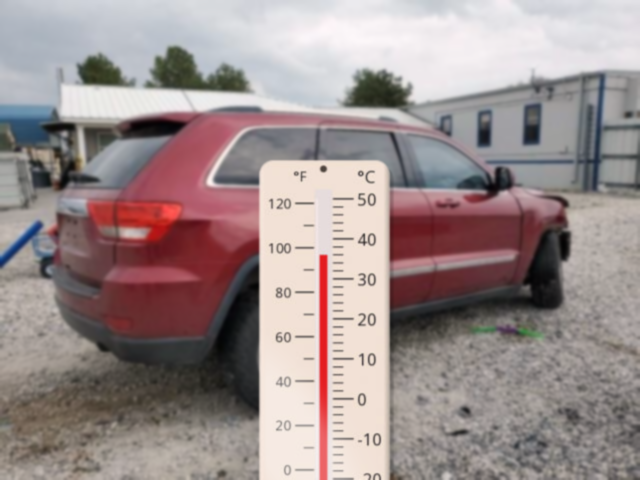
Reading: 36 °C
